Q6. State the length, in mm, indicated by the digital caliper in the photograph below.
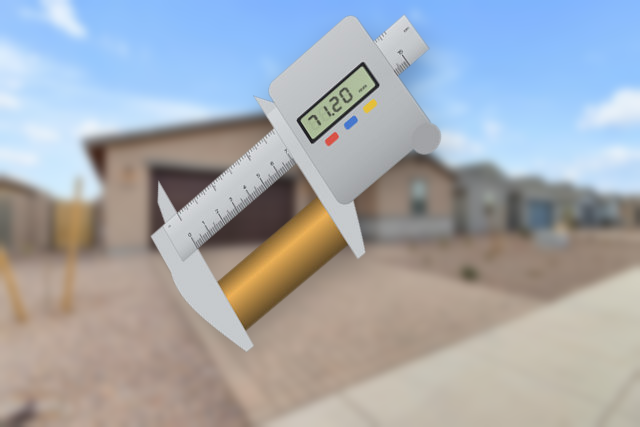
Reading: 71.20 mm
